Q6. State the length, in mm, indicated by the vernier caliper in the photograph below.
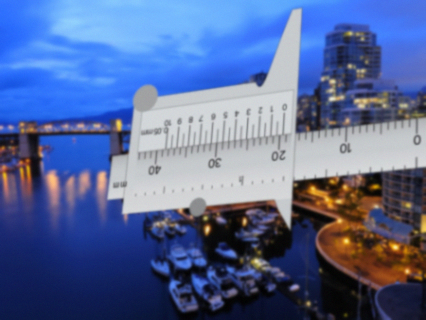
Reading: 19.5 mm
